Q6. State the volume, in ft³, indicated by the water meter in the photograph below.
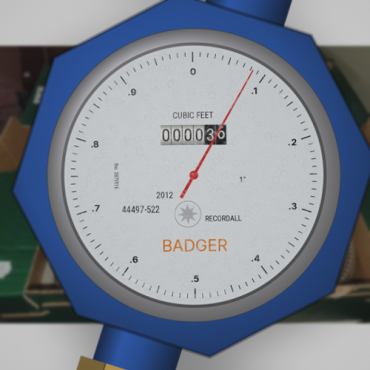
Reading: 36.08 ft³
